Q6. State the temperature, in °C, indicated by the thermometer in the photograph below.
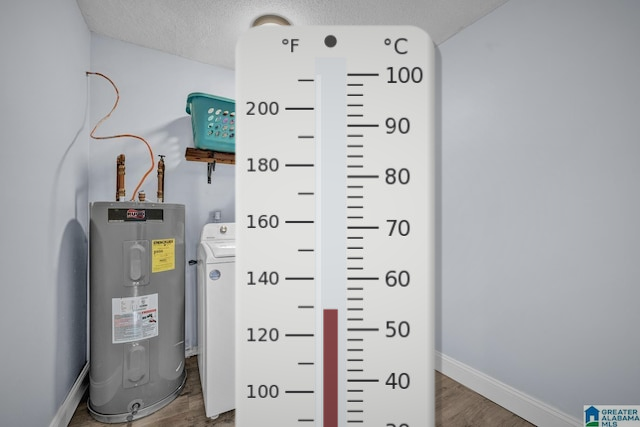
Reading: 54 °C
